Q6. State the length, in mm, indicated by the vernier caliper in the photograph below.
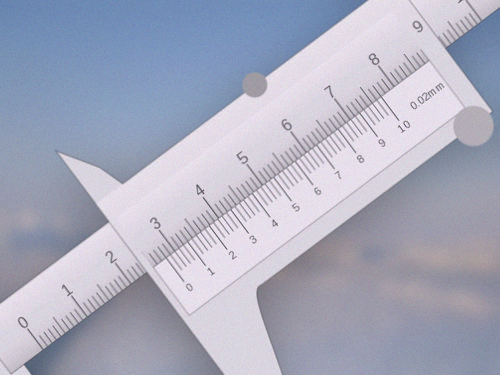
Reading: 28.0 mm
